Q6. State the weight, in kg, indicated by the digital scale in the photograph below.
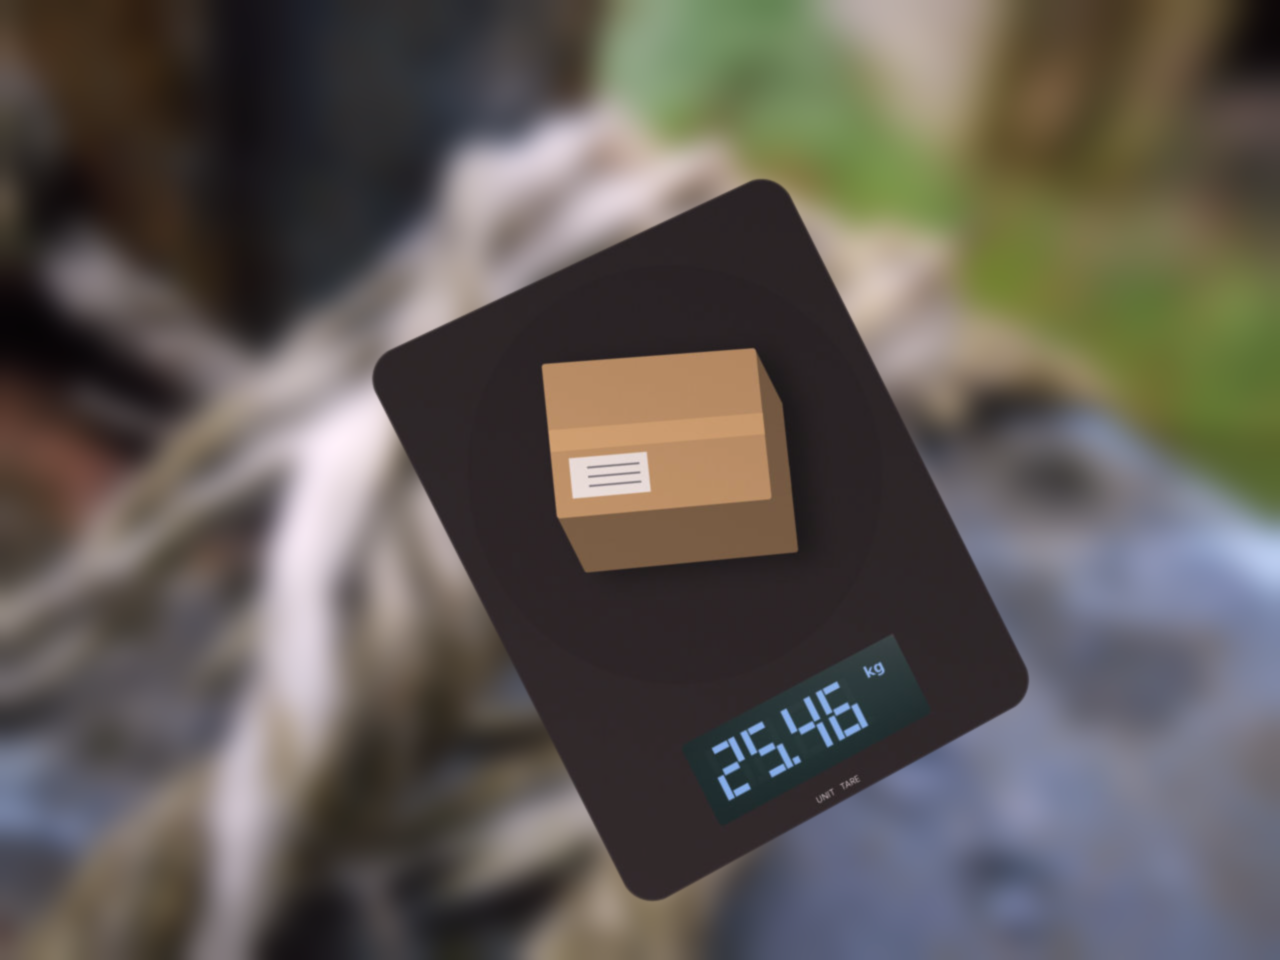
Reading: 25.46 kg
